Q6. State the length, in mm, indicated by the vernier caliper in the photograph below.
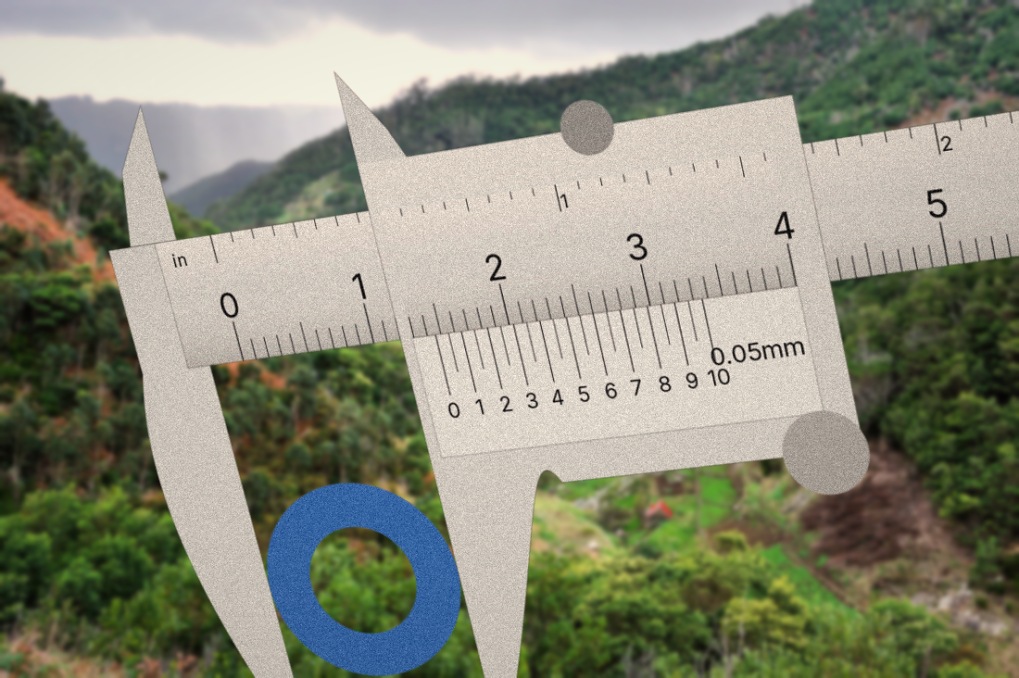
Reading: 14.6 mm
